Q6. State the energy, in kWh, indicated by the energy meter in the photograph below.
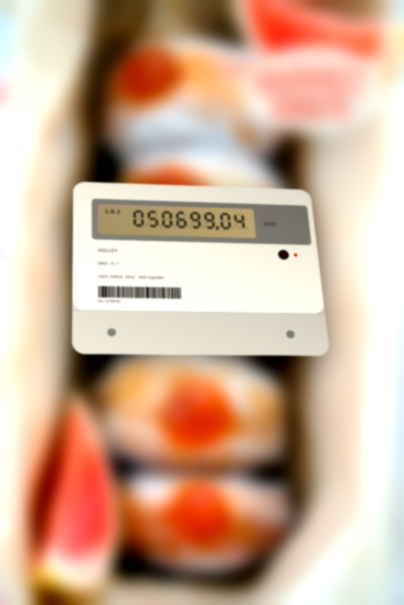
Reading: 50699.04 kWh
